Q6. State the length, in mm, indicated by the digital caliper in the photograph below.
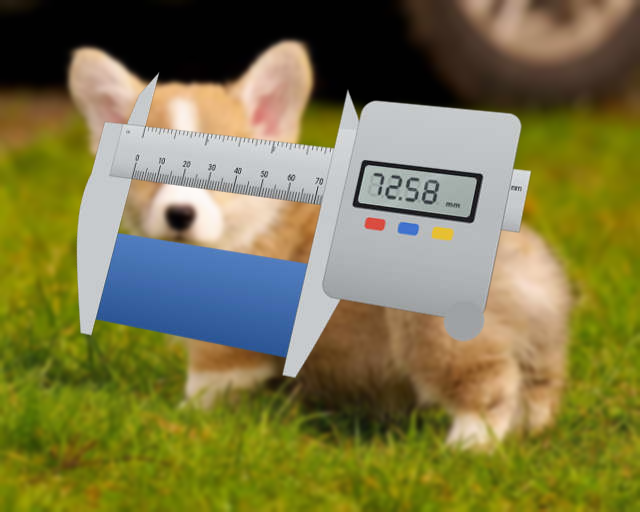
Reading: 72.58 mm
